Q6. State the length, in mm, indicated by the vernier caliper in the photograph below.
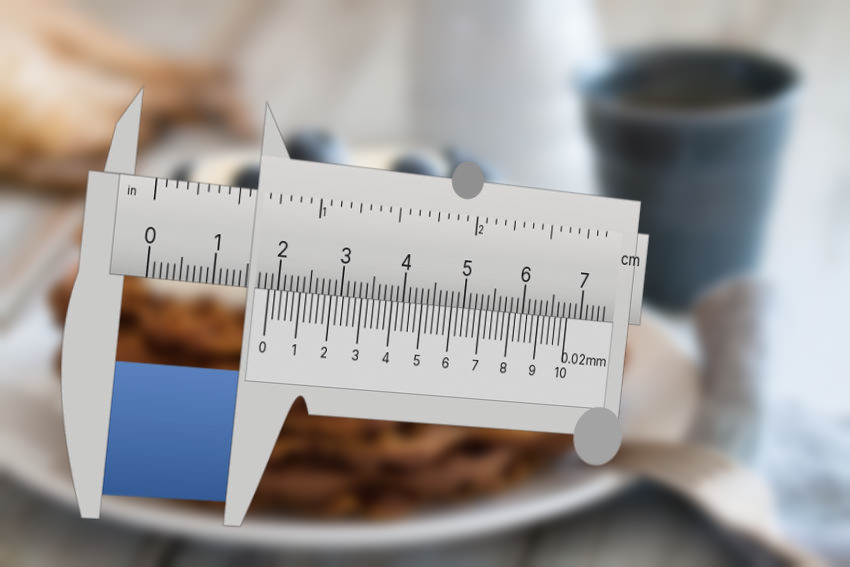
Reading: 18.6 mm
